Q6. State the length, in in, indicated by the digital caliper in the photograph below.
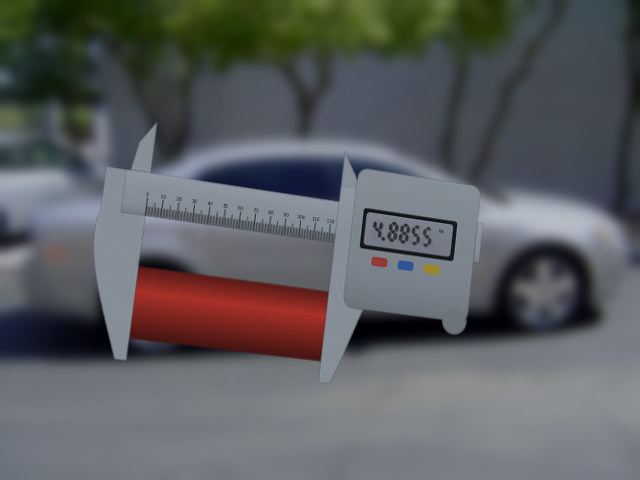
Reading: 4.8855 in
